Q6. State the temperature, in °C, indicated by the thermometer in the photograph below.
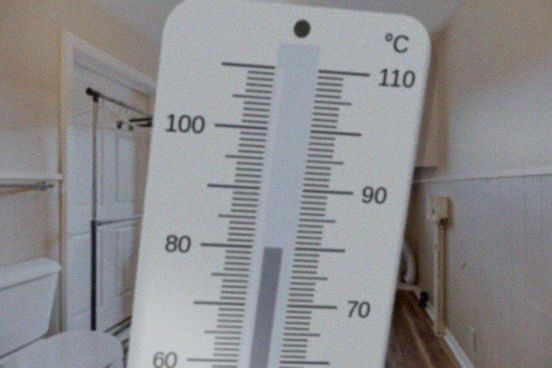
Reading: 80 °C
